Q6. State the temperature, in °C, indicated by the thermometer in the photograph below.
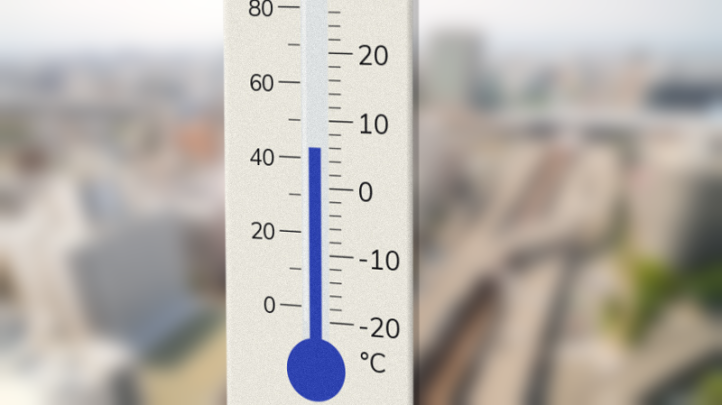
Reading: 6 °C
